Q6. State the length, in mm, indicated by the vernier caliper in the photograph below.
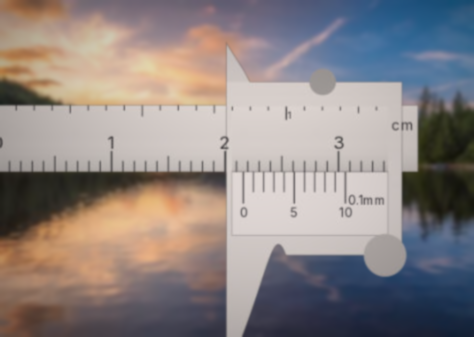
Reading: 21.6 mm
